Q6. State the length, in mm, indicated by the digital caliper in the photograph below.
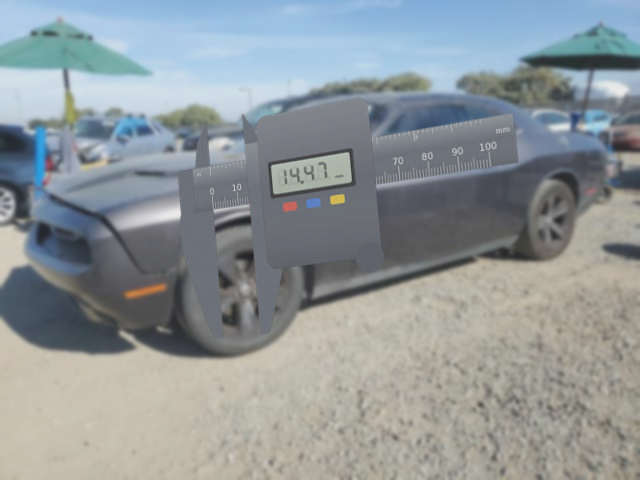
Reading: 14.47 mm
